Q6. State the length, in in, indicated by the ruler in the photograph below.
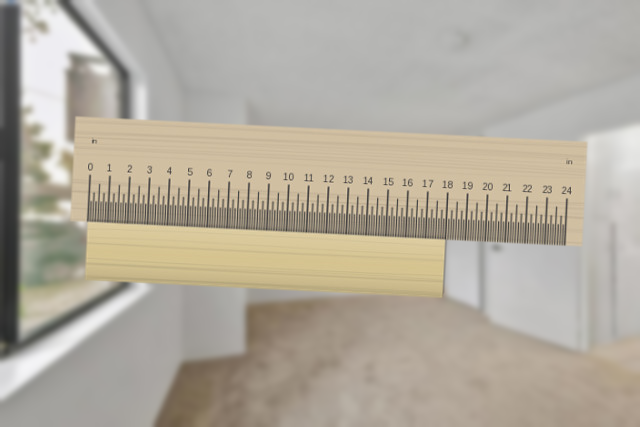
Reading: 18 in
